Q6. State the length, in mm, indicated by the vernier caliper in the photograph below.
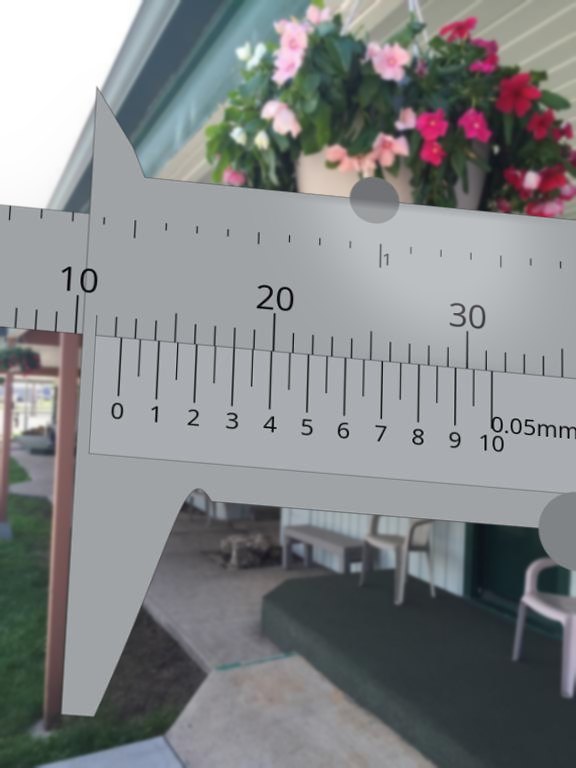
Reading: 12.3 mm
